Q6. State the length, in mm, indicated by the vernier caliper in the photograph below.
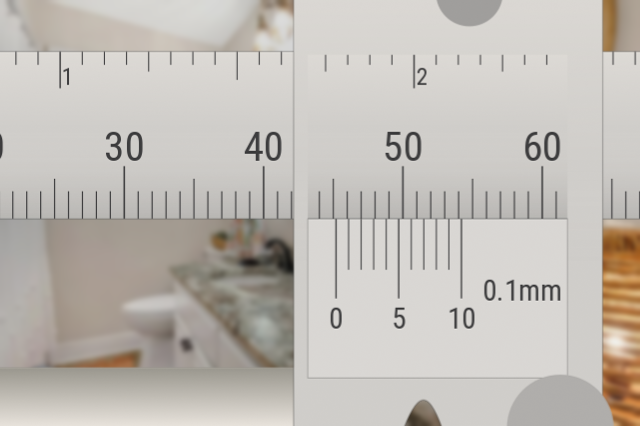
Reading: 45.2 mm
